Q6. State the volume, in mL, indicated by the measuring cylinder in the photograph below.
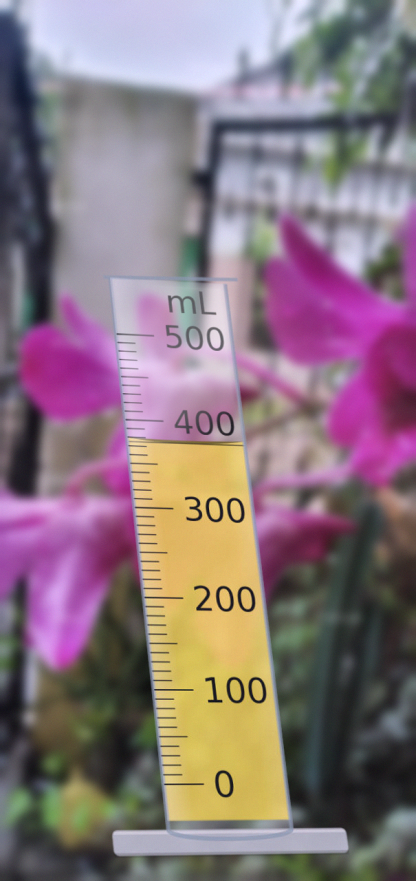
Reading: 375 mL
